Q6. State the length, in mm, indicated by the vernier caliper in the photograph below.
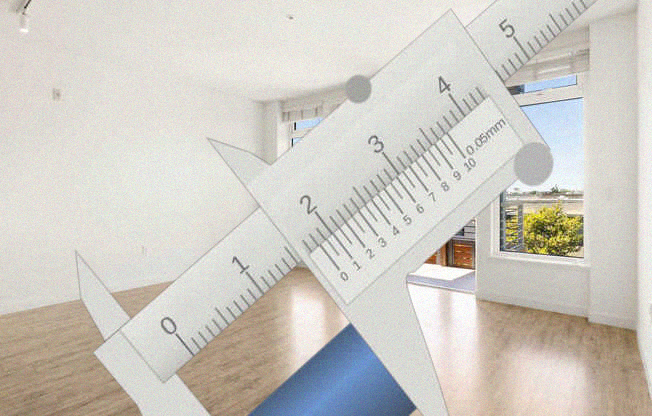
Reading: 18.2 mm
